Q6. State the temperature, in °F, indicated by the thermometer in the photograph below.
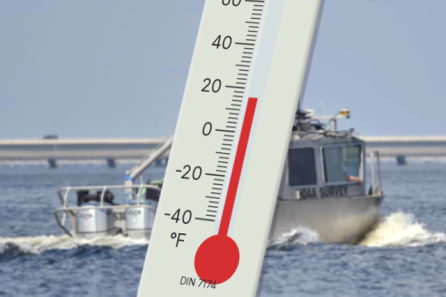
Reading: 16 °F
